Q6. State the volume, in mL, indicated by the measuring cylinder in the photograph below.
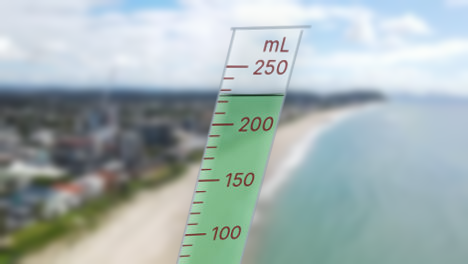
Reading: 225 mL
